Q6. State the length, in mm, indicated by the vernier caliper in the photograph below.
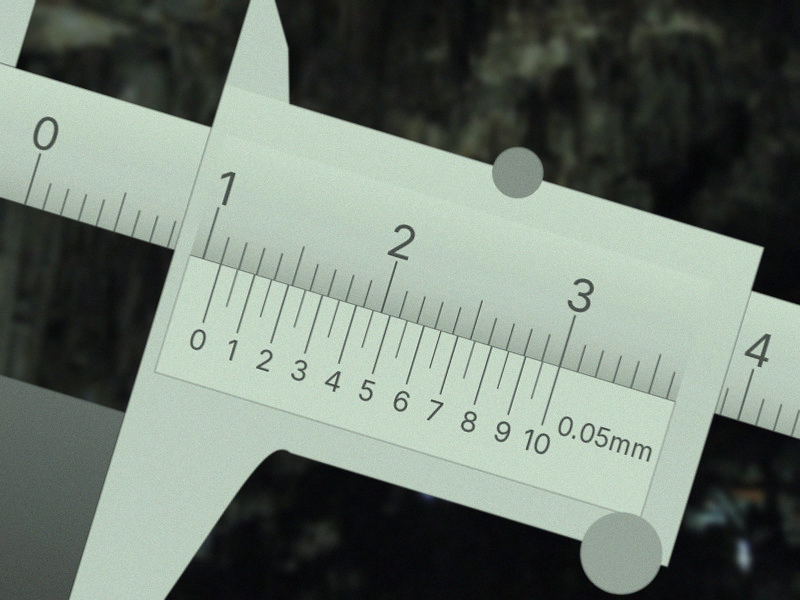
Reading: 11.0 mm
